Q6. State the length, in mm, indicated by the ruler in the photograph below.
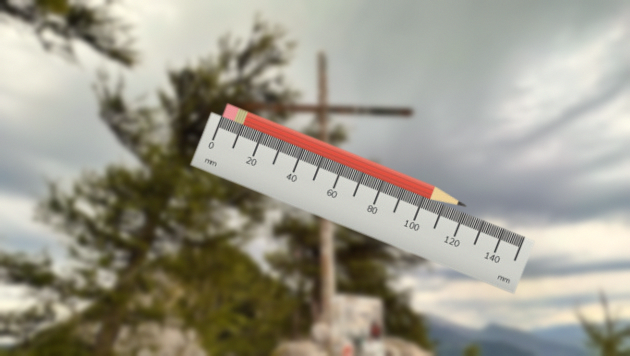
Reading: 120 mm
